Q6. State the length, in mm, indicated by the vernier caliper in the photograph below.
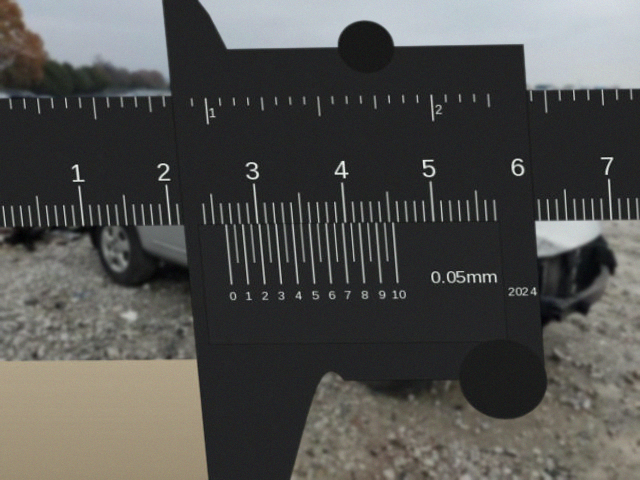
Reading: 26.4 mm
